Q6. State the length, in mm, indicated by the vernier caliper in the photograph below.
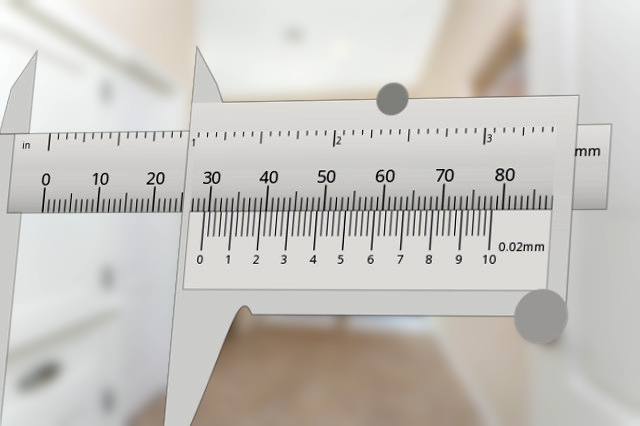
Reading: 29.2 mm
